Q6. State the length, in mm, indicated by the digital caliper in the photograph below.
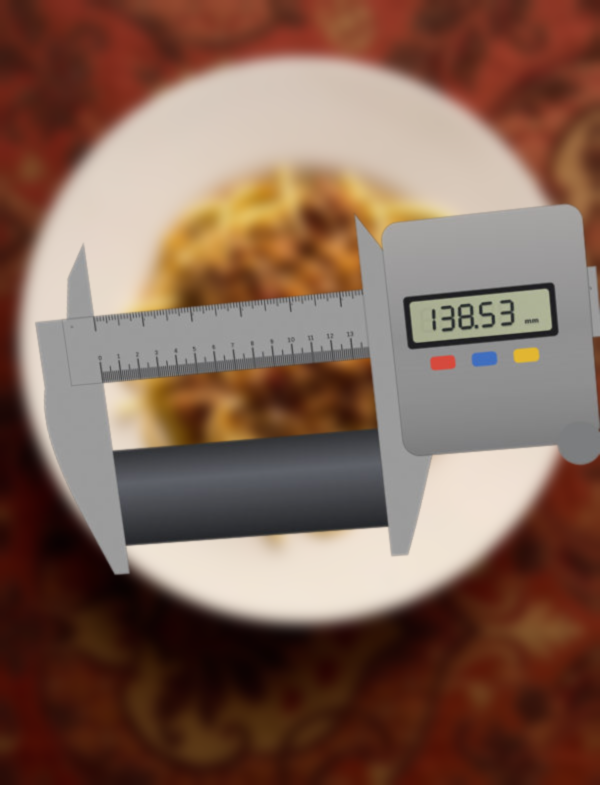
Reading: 138.53 mm
